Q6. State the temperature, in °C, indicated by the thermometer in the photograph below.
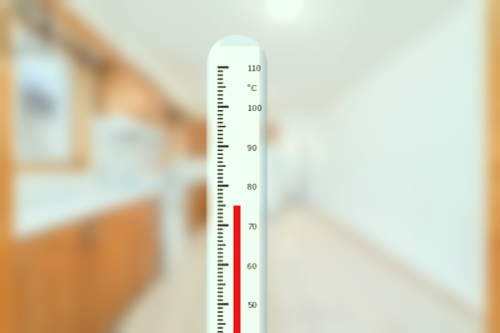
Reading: 75 °C
